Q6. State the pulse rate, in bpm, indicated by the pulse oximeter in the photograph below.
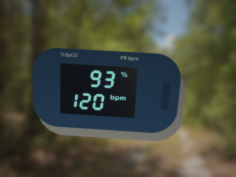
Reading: 120 bpm
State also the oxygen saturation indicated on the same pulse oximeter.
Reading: 93 %
